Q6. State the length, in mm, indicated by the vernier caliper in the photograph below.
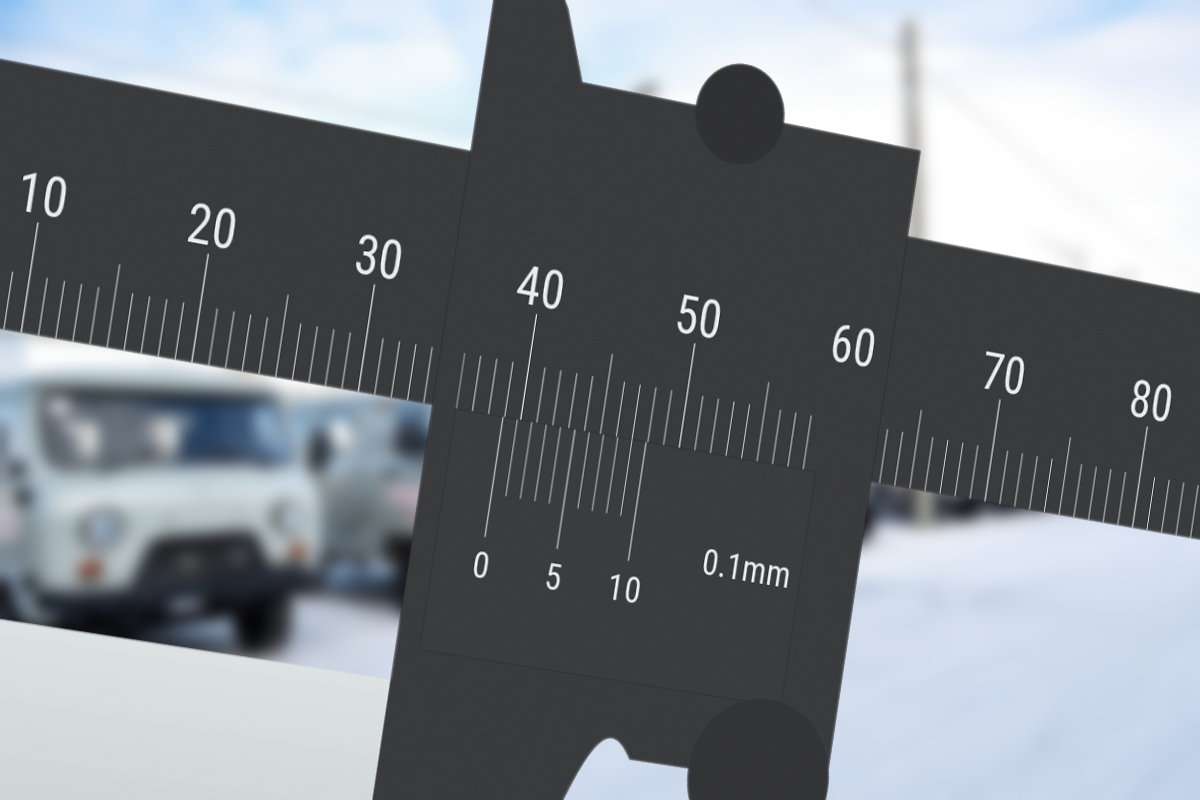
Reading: 38.9 mm
